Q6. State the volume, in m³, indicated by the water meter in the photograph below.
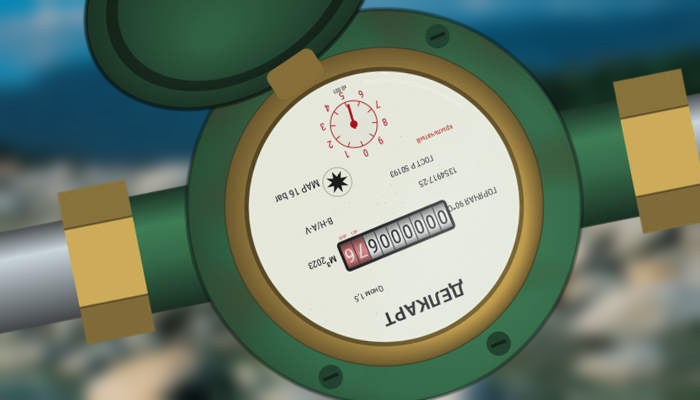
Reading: 6.765 m³
